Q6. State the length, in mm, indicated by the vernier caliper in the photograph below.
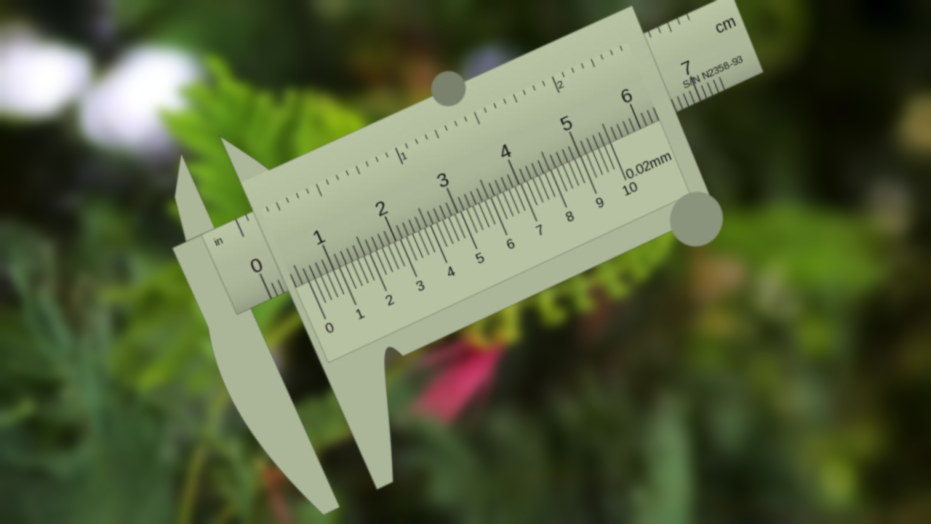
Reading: 6.0 mm
